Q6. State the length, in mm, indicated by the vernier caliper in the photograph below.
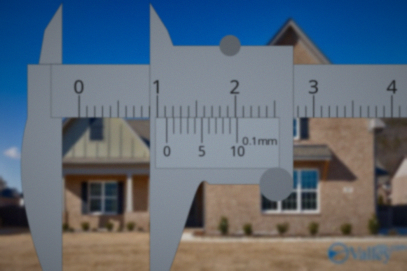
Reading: 11.2 mm
